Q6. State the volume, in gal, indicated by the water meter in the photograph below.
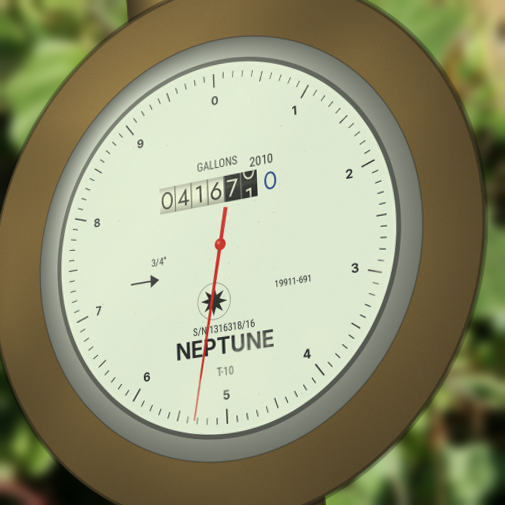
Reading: 416705.3 gal
